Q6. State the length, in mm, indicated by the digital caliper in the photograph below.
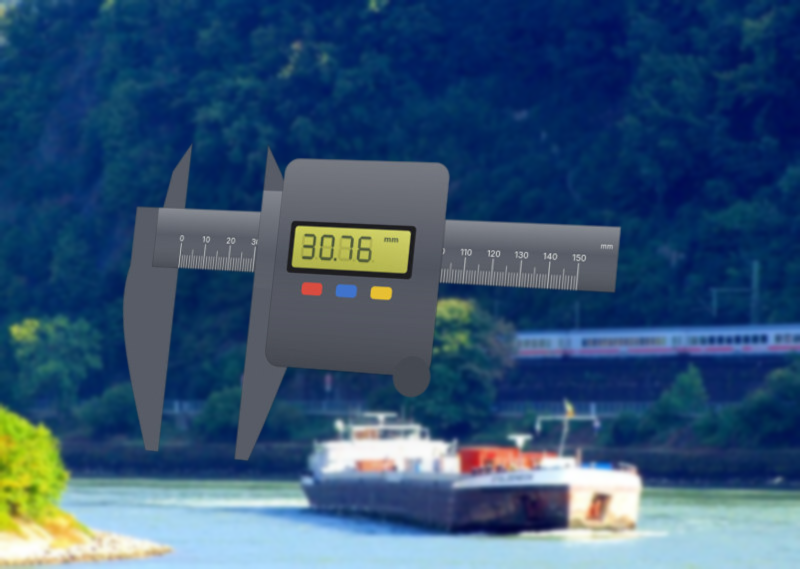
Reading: 30.76 mm
